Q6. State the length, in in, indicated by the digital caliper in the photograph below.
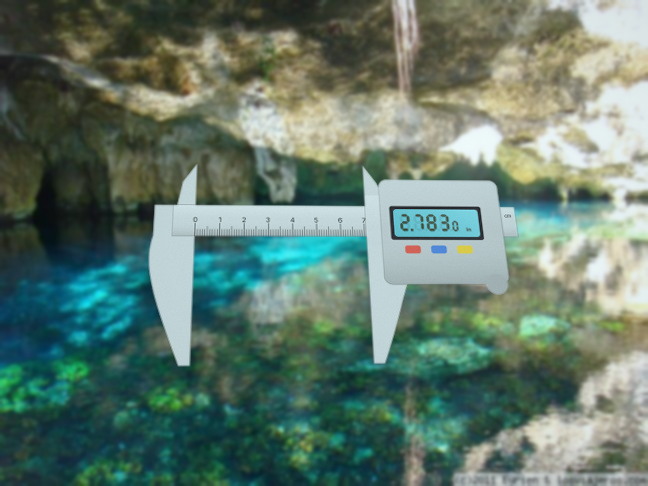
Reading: 2.7830 in
